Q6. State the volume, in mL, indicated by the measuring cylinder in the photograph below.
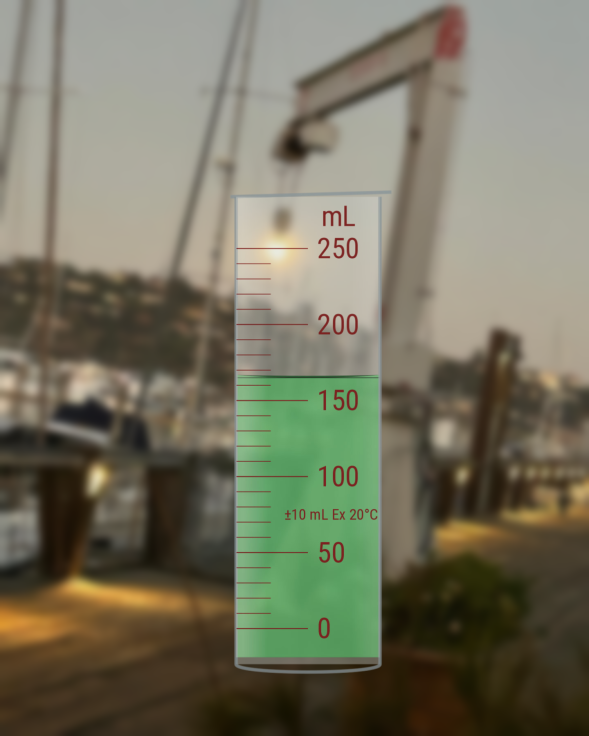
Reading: 165 mL
